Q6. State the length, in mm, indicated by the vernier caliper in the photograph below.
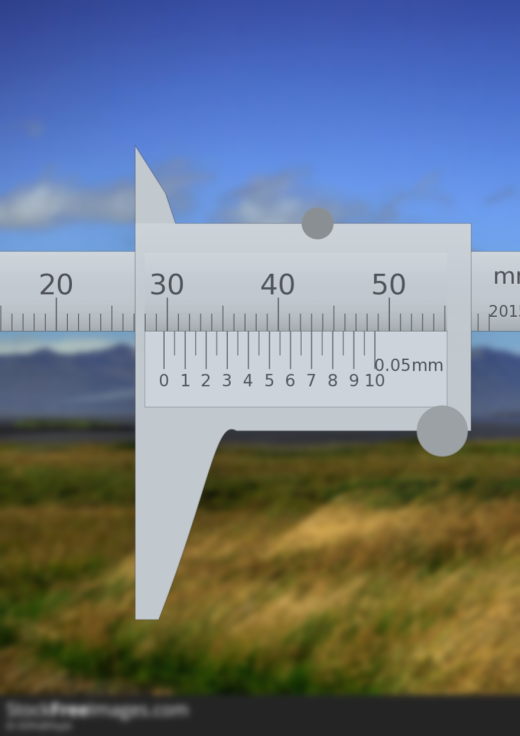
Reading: 29.7 mm
